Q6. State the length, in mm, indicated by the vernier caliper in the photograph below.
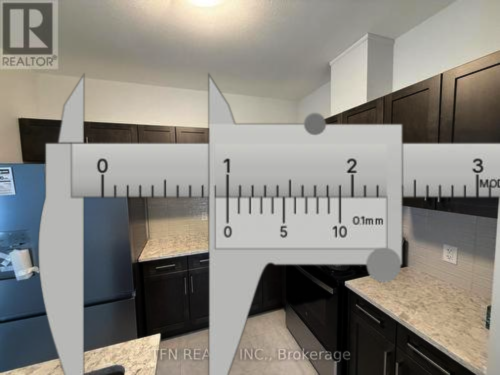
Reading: 10.0 mm
